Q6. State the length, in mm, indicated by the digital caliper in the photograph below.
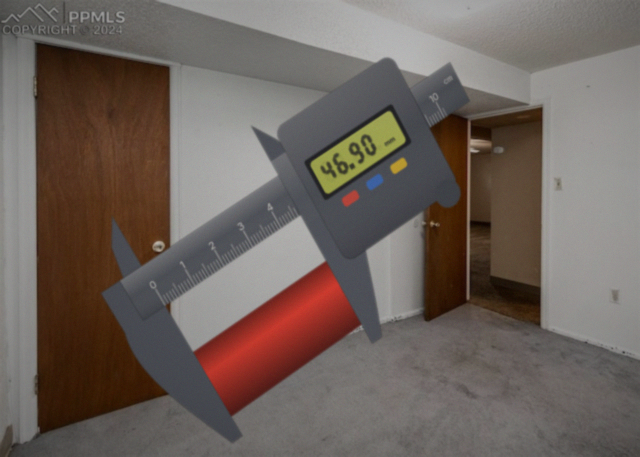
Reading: 46.90 mm
